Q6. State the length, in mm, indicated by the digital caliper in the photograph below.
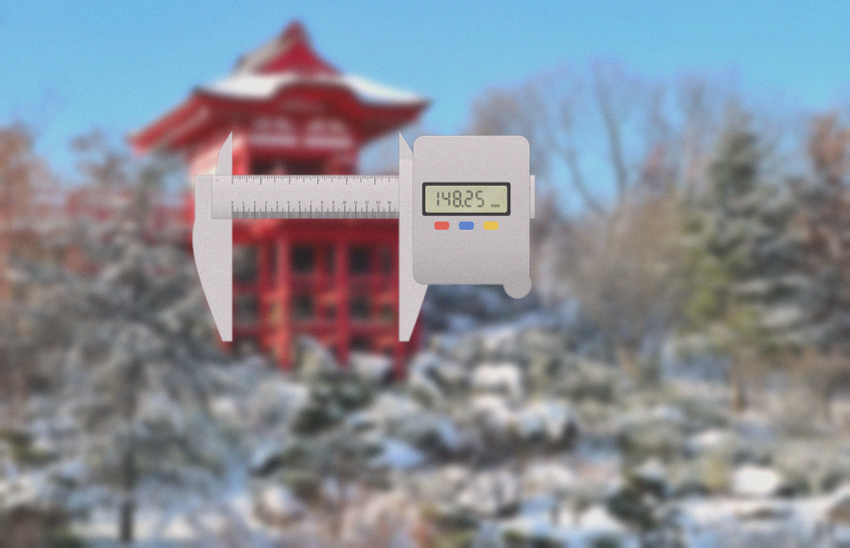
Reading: 148.25 mm
